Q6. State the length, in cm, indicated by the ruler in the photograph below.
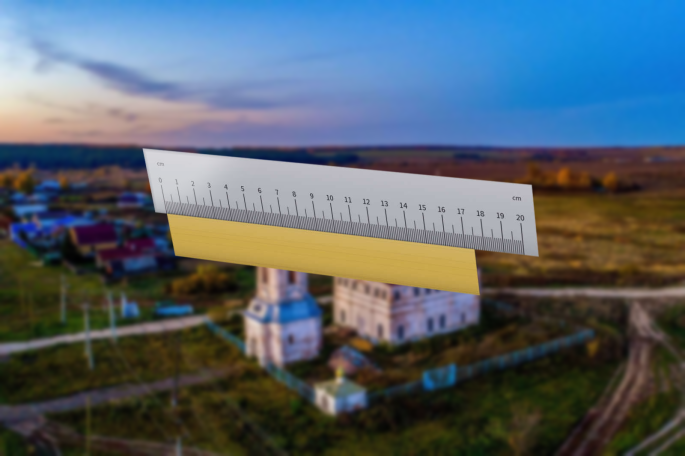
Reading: 17.5 cm
